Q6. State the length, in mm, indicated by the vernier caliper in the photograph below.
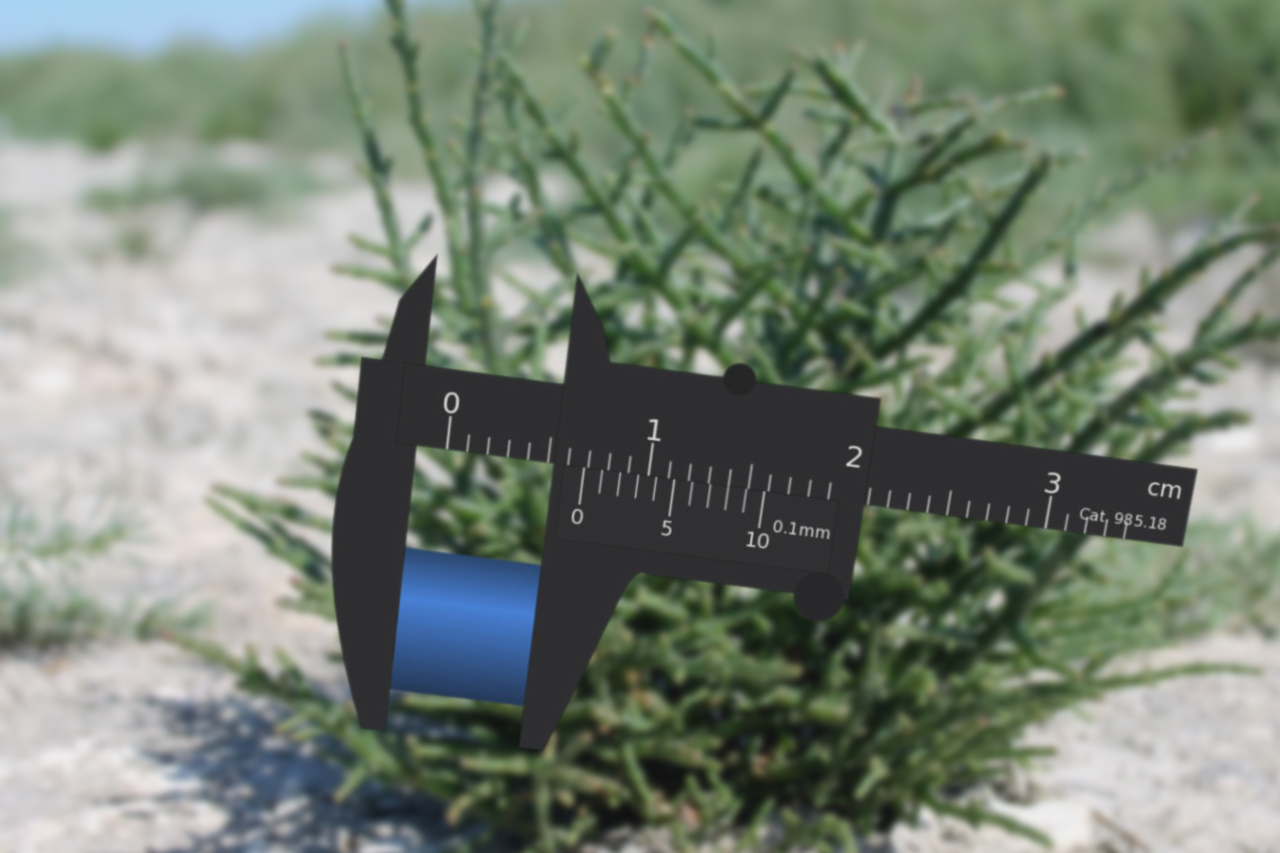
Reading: 6.8 mm
